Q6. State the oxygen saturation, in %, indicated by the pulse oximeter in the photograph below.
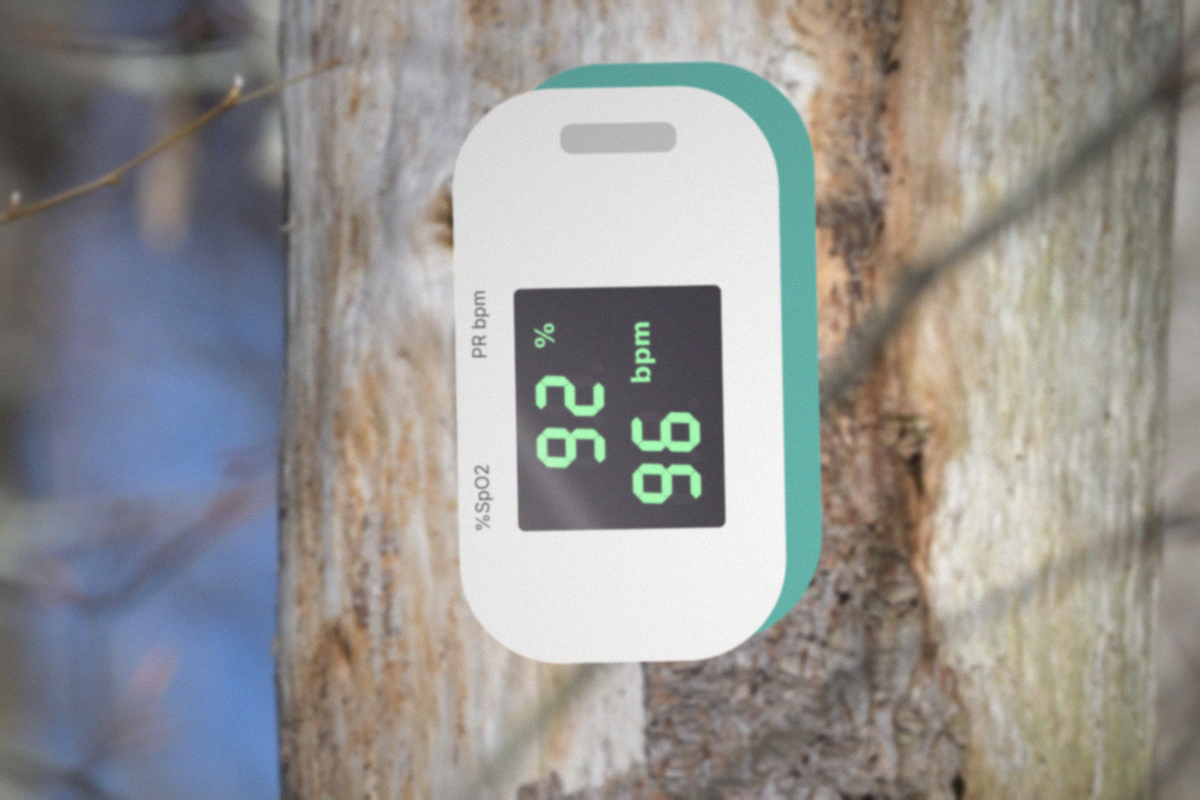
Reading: 92 %
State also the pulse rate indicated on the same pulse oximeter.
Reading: 96 bpm
